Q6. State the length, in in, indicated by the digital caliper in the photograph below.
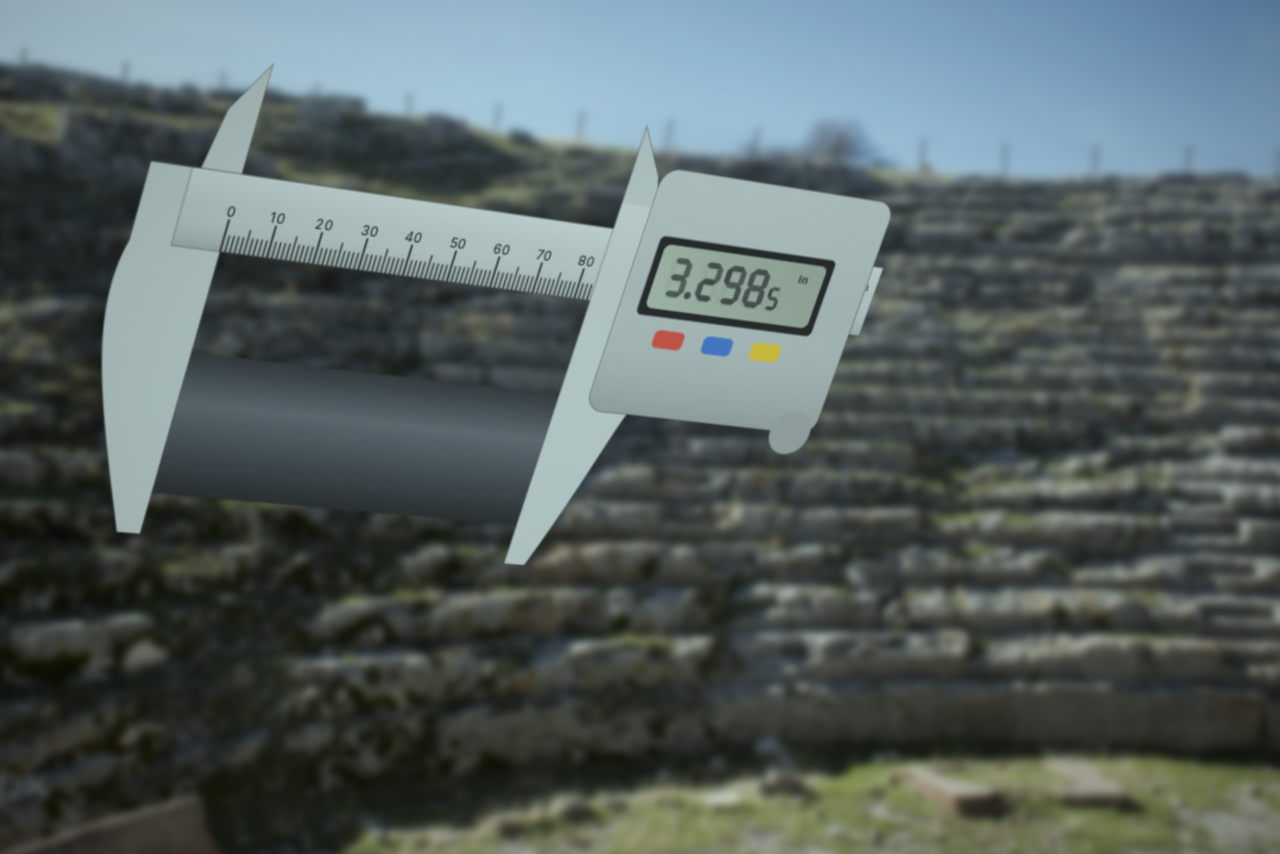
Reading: 3.2985 in
